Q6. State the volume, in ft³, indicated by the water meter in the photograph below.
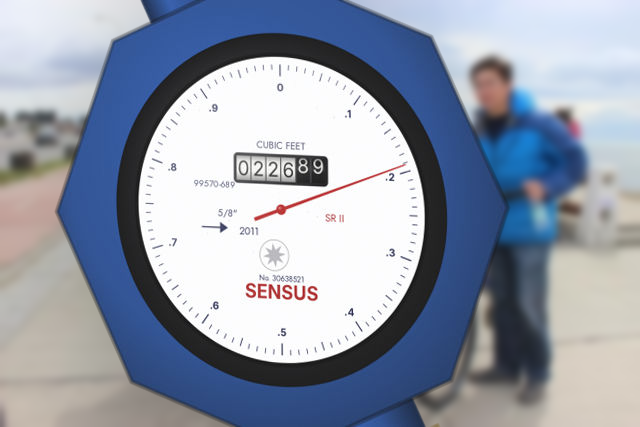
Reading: 22689.19 ft³
